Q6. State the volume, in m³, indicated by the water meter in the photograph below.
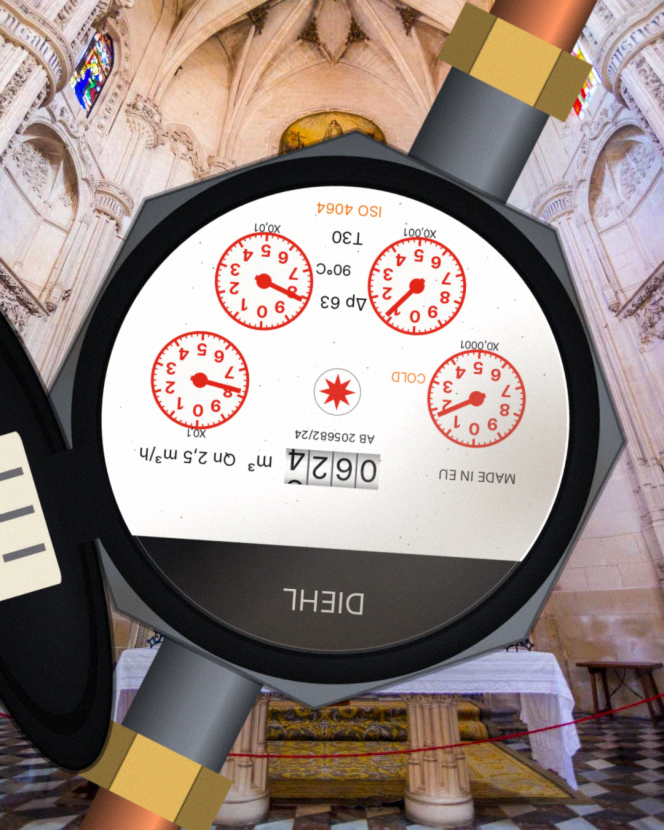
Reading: 623.7811 m³
